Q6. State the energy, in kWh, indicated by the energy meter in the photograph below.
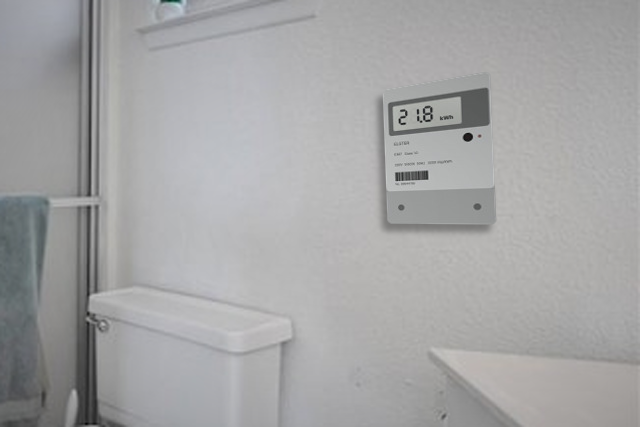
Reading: 21.8 kWh
